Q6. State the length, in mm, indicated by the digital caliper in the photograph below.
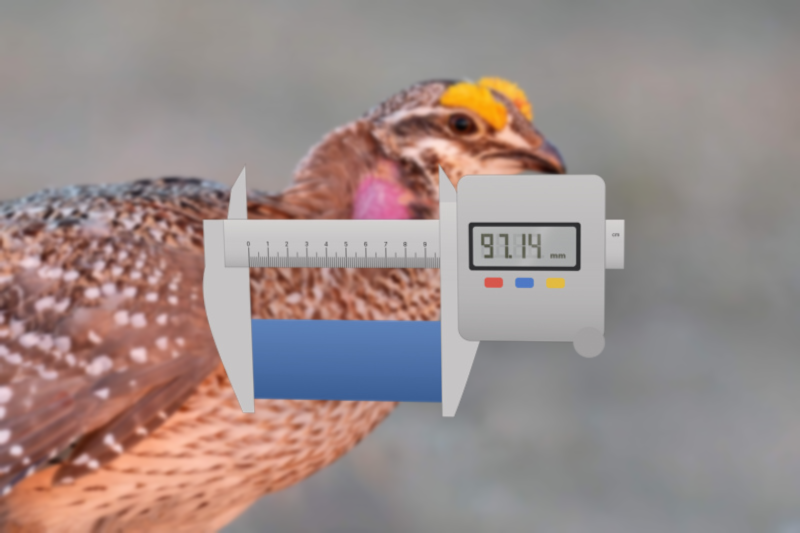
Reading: 97.14 mm
